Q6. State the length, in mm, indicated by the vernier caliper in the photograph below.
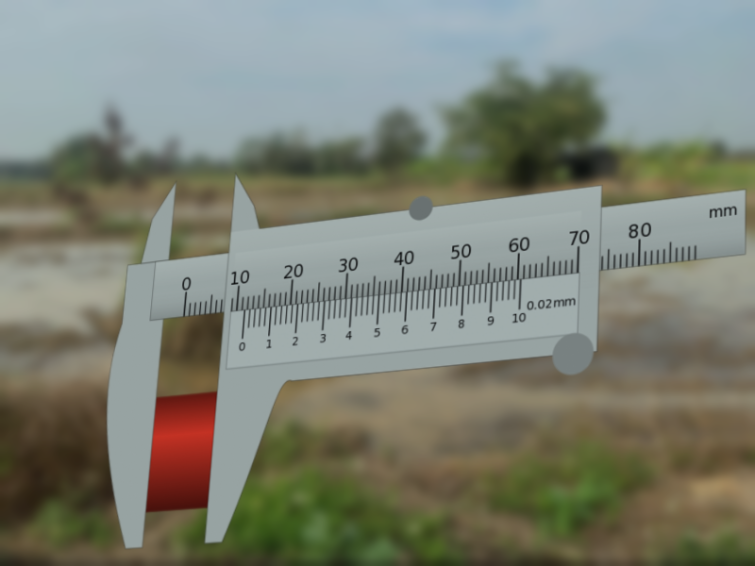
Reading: 11.5 mm
